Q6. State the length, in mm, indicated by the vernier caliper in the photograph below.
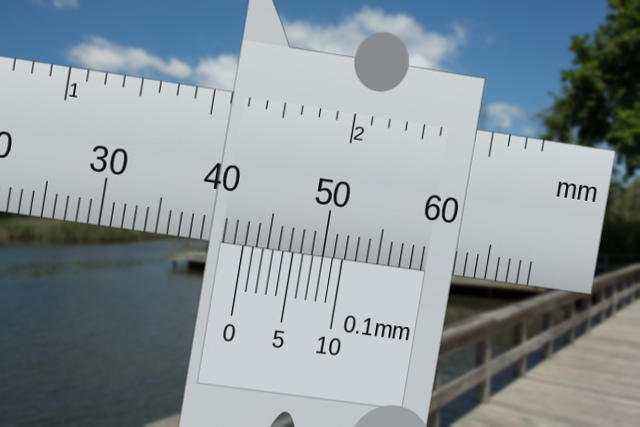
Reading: 42.8 mm
